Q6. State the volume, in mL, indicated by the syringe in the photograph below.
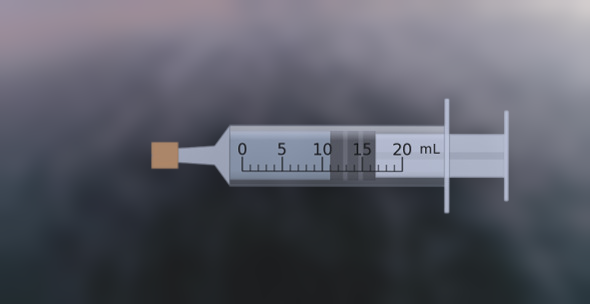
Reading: 11 mL
